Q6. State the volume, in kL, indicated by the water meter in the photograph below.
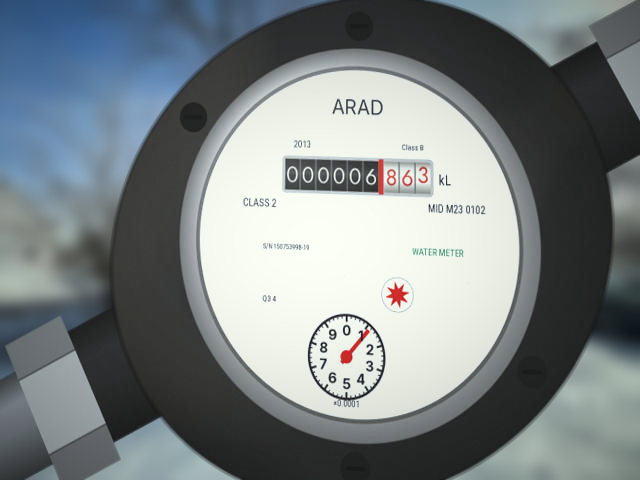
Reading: 6.8631 kL
